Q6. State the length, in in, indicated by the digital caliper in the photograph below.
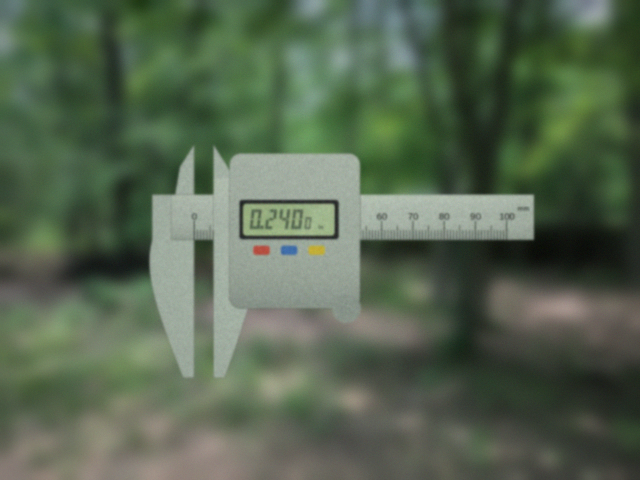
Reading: 0.2400 in
